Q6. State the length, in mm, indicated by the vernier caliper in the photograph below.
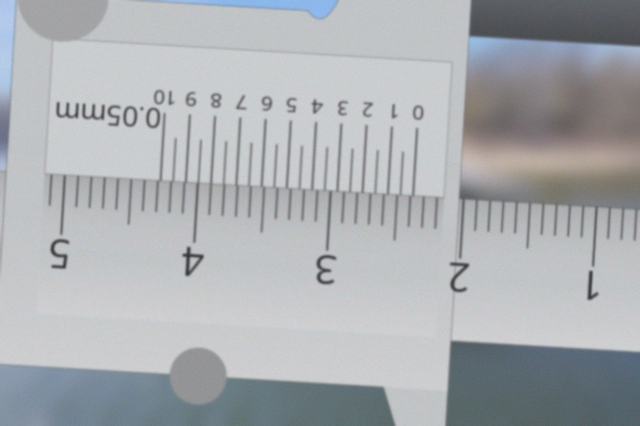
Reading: 23.8 mm
